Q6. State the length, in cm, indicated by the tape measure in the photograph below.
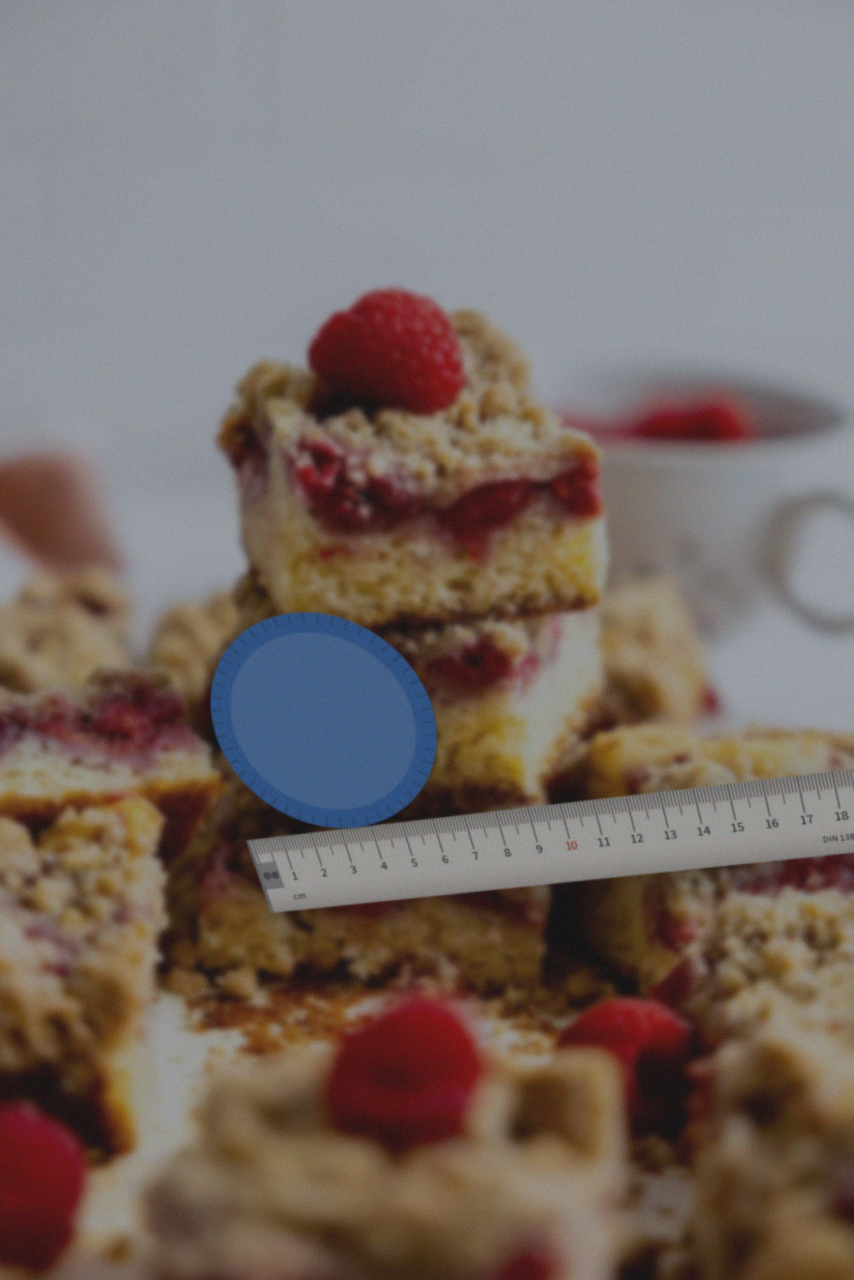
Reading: 7 cm
